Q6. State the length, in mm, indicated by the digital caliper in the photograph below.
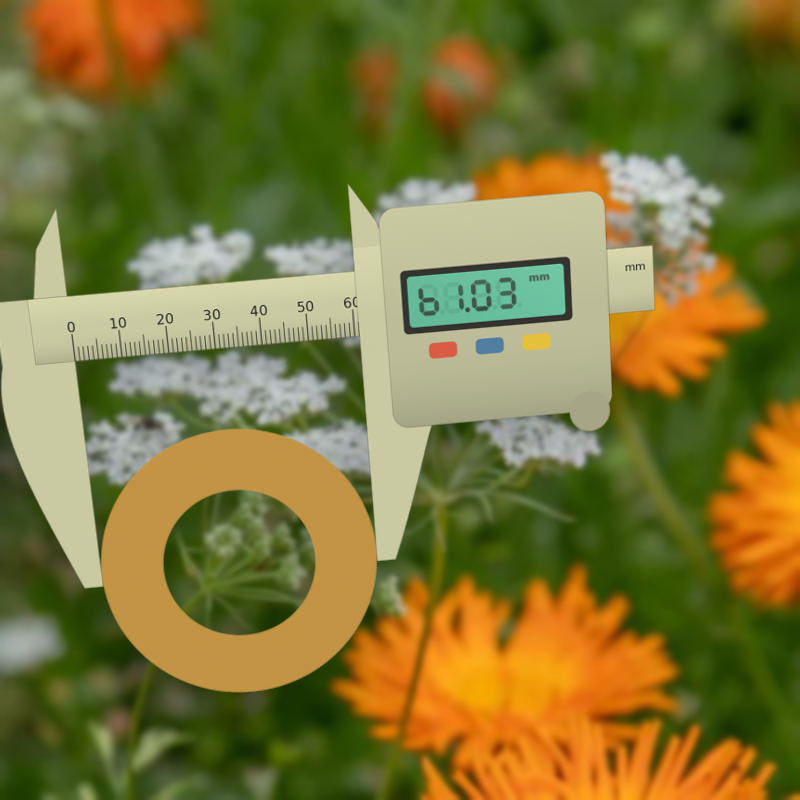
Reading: 61.03 mm
